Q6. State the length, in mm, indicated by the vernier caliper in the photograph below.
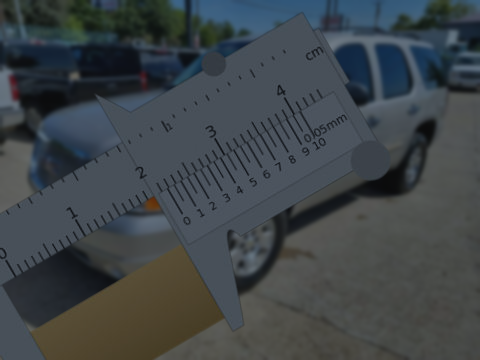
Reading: 21.8 mm
